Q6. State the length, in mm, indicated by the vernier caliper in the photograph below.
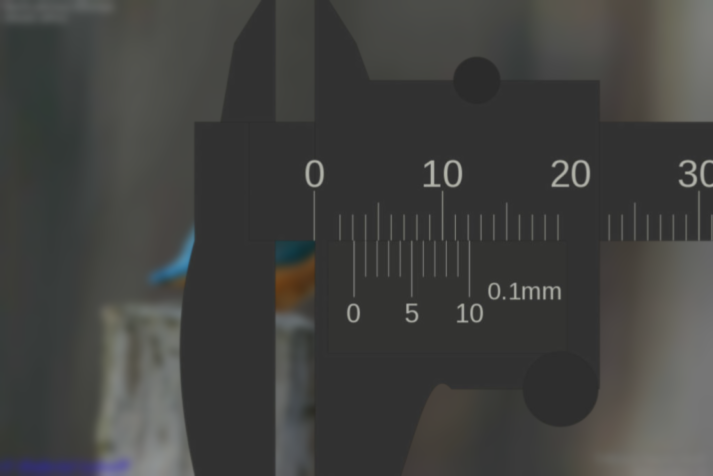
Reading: 3.1 mm
